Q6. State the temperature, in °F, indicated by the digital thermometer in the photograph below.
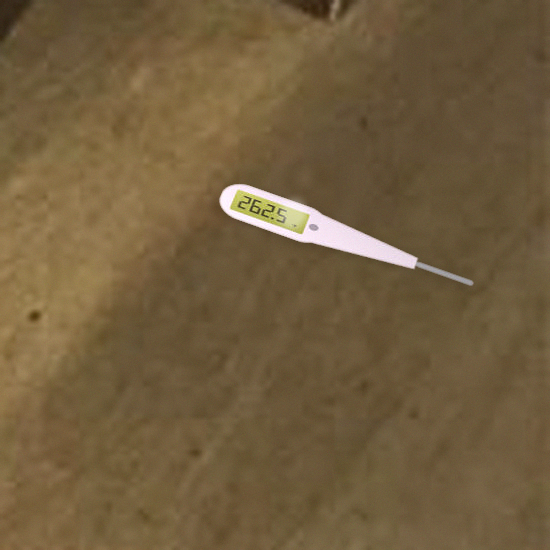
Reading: 262.5 °F
